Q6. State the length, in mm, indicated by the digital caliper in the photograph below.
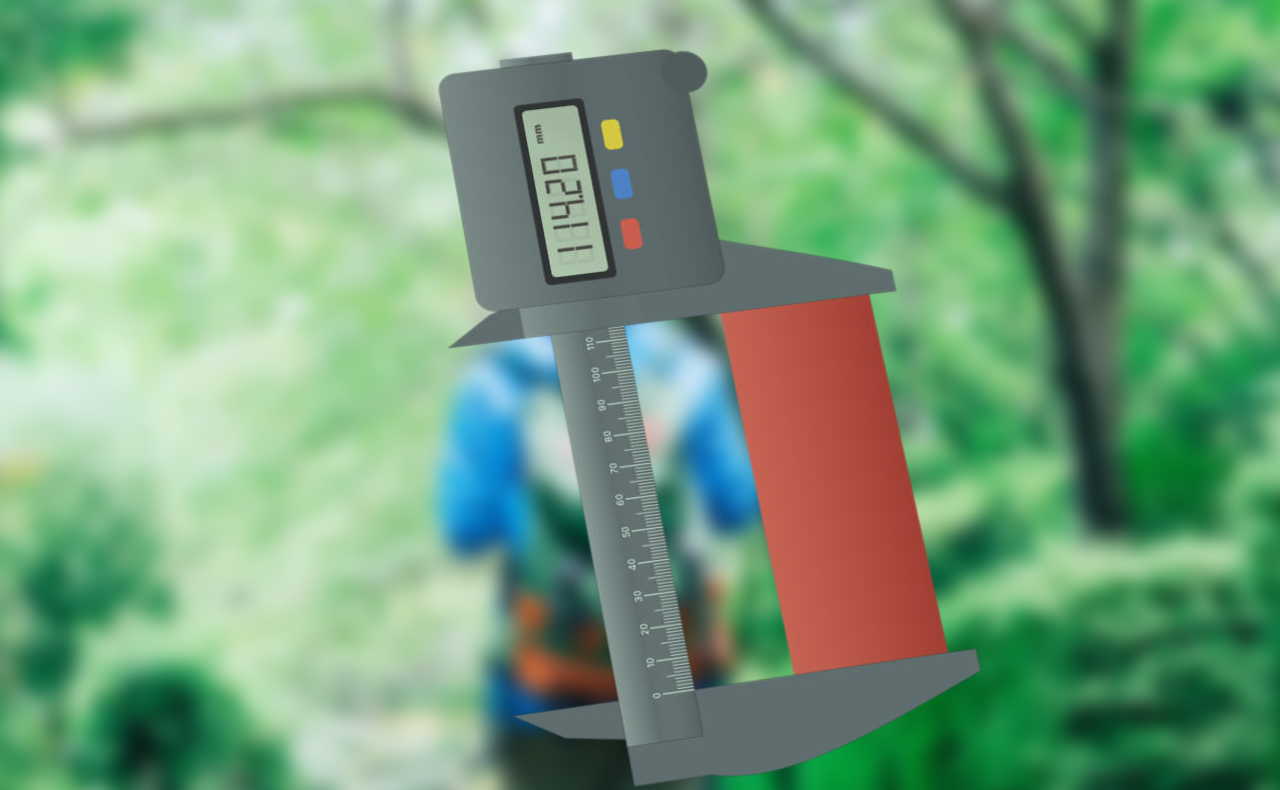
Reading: 114.20 mm
